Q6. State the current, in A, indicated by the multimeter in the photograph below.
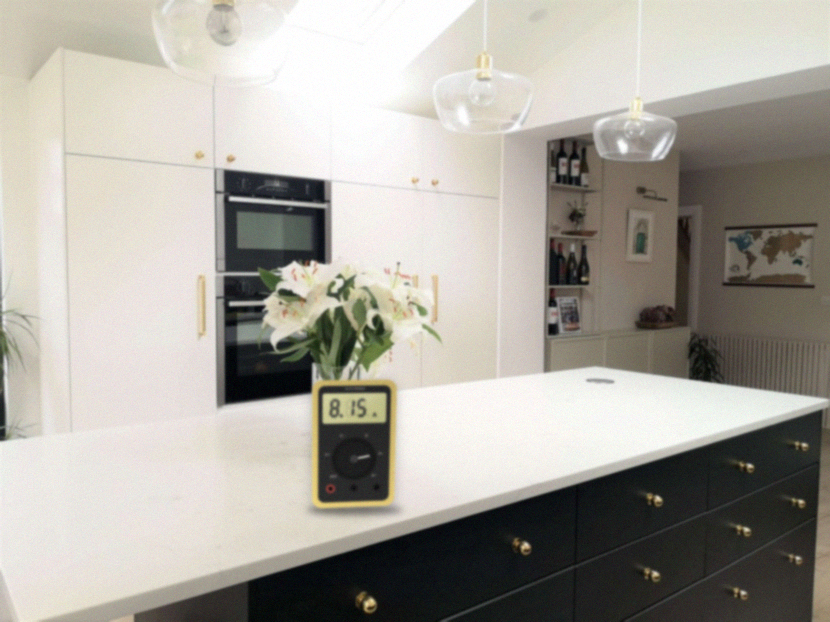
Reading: 8.15 A
